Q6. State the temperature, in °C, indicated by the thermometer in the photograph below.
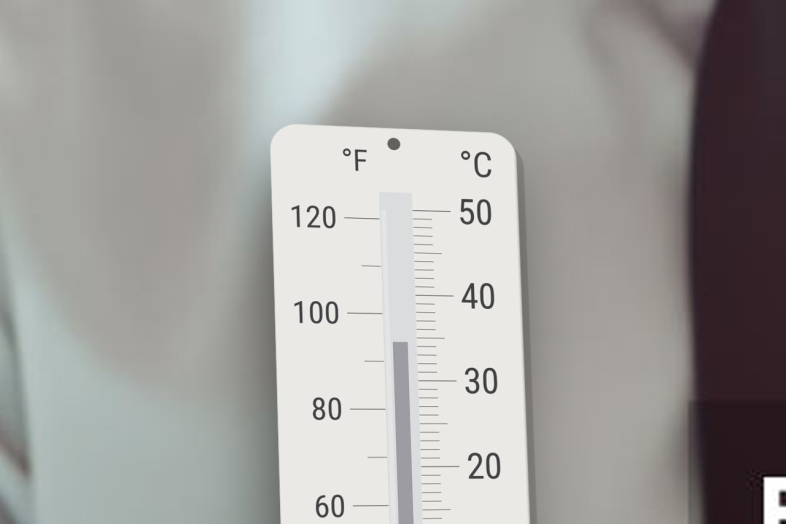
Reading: 34.5 °C
